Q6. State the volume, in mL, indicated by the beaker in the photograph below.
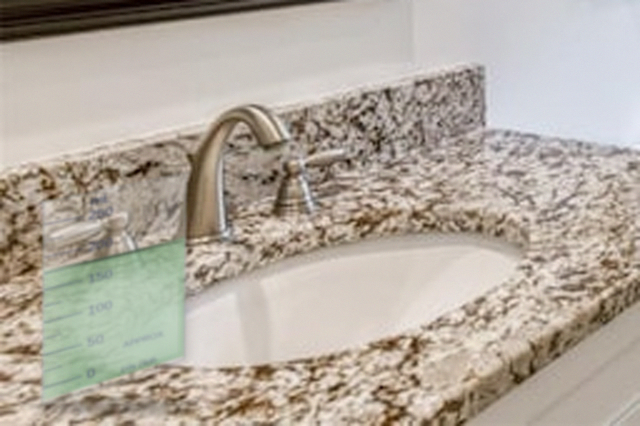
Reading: 175 mL
